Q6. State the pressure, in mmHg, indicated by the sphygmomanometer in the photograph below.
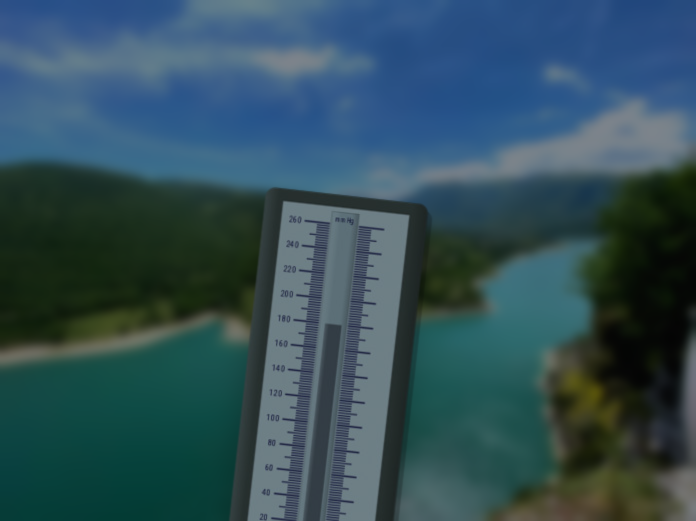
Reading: 180 mmHg
